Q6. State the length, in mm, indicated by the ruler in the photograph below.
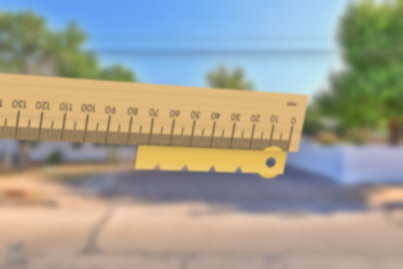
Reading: 75 mm
